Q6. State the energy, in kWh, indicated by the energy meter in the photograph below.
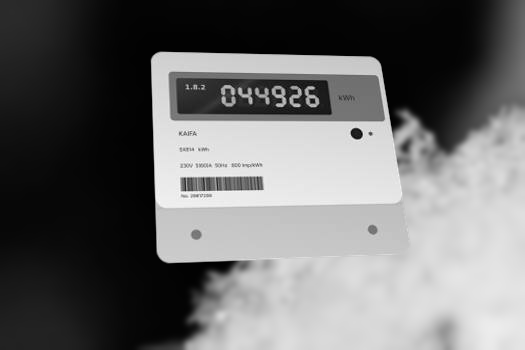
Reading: 44926 kWh
